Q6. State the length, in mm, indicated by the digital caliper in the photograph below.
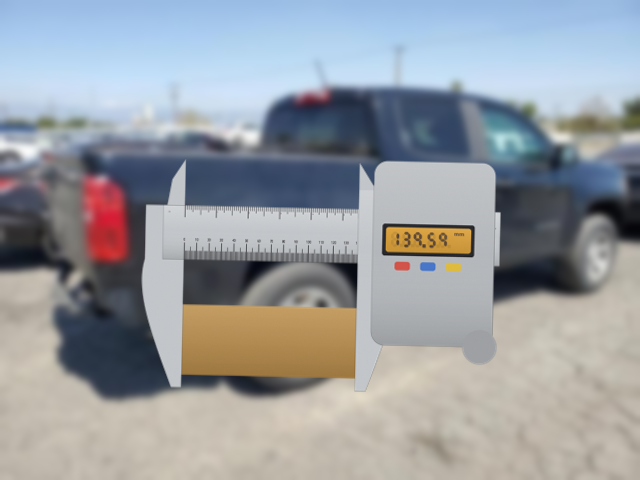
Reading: 139.59 mm
